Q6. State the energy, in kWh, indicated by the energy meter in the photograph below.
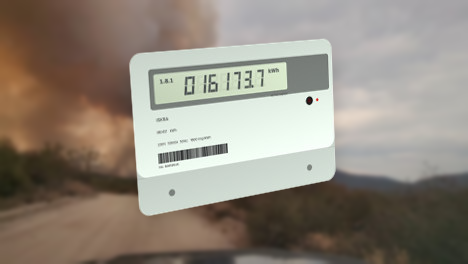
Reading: 16173.7 kWh
